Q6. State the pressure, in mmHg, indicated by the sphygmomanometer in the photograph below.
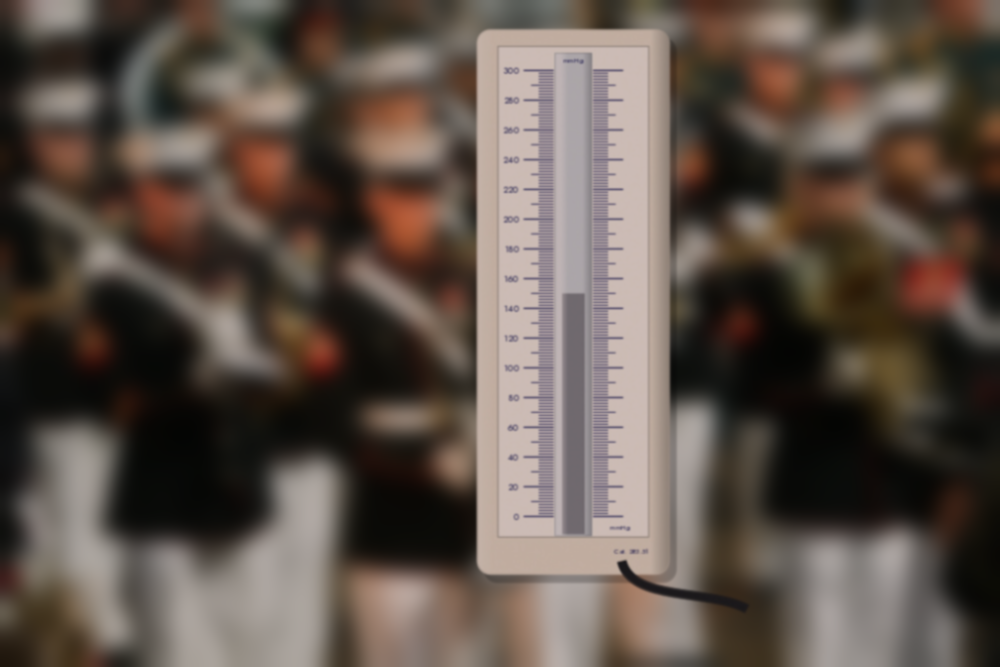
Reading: 150 mmHg
